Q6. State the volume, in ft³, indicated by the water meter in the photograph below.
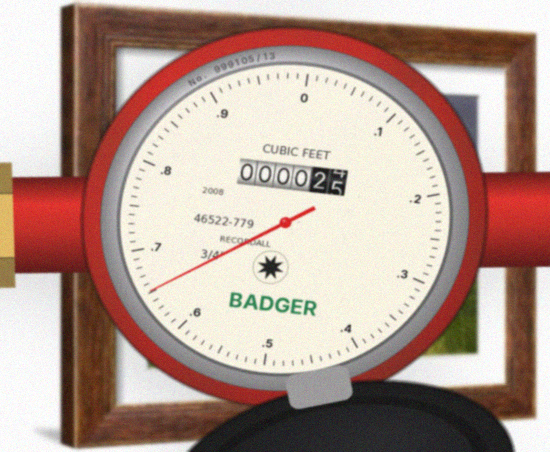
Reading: 24.65 ft³
